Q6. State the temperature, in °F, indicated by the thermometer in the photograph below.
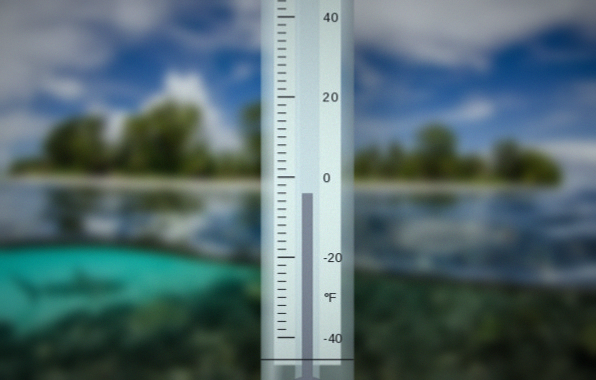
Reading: -4 °F
